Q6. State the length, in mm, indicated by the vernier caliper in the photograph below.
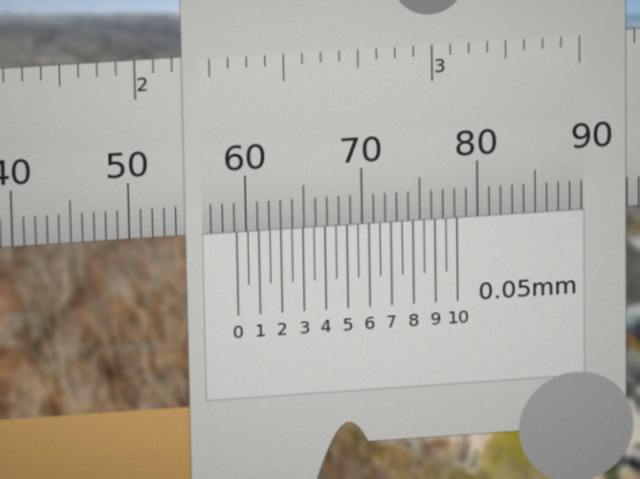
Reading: 59.2 mm
